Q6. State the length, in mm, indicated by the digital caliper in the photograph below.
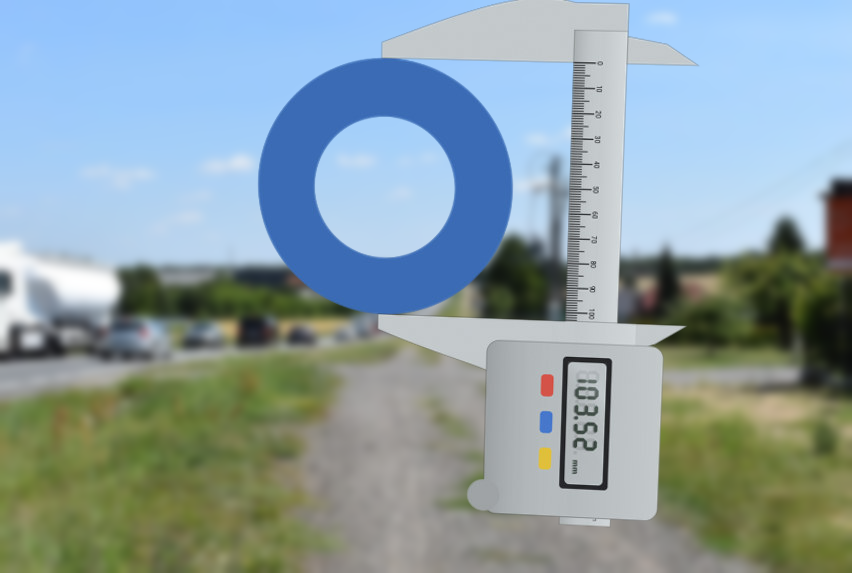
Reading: 103.52 mm
